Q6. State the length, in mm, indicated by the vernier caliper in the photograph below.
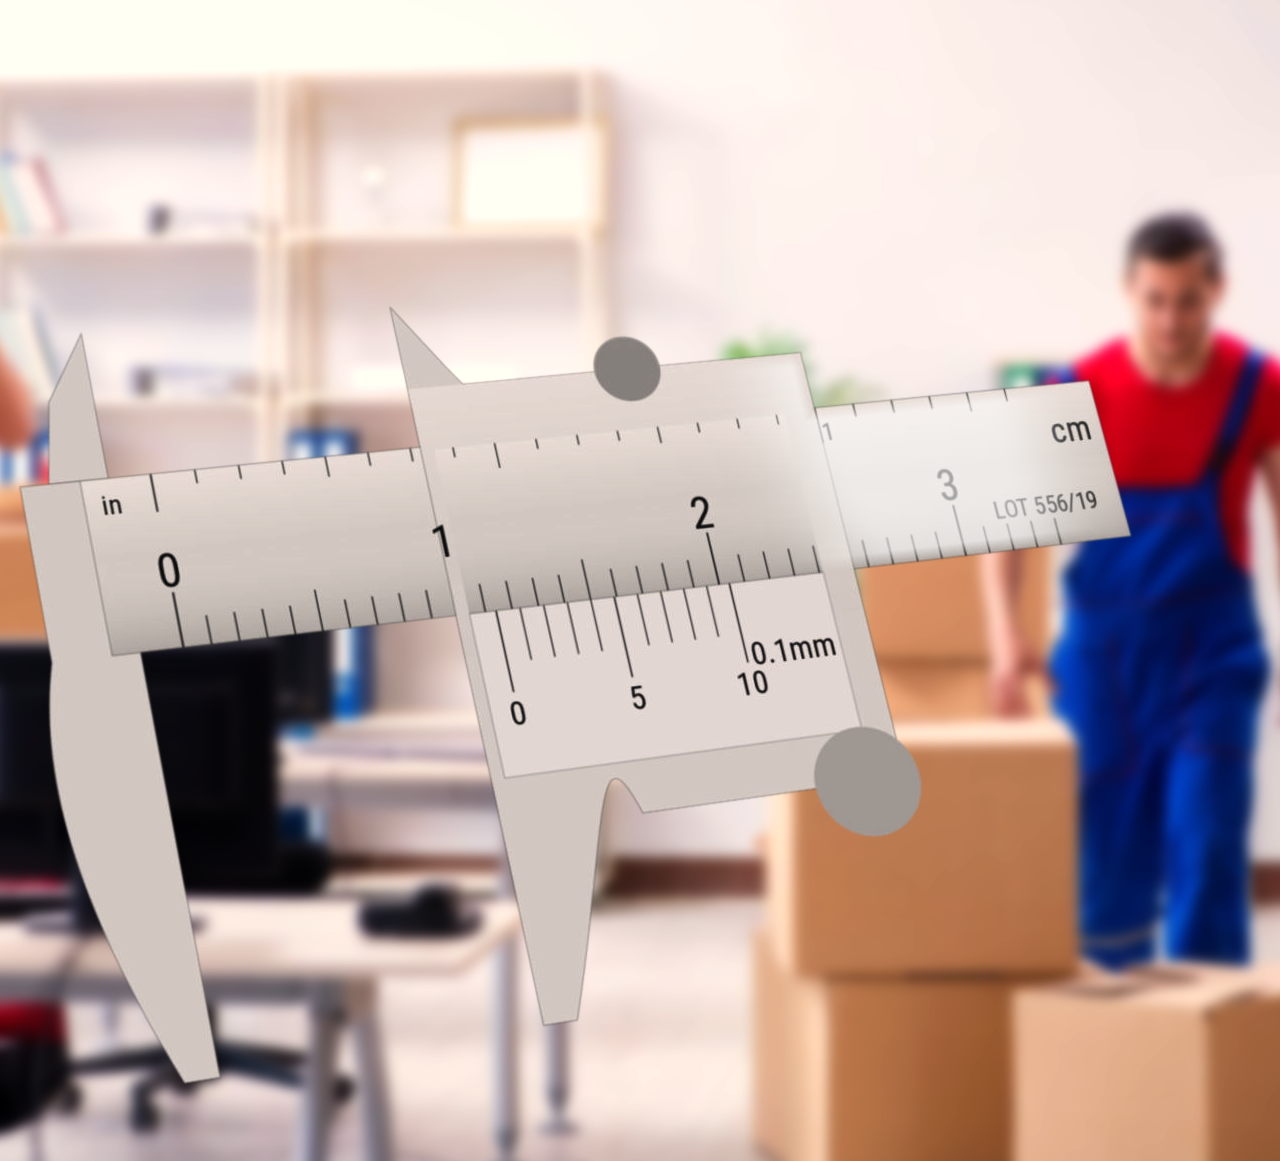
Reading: 11.4 mm
